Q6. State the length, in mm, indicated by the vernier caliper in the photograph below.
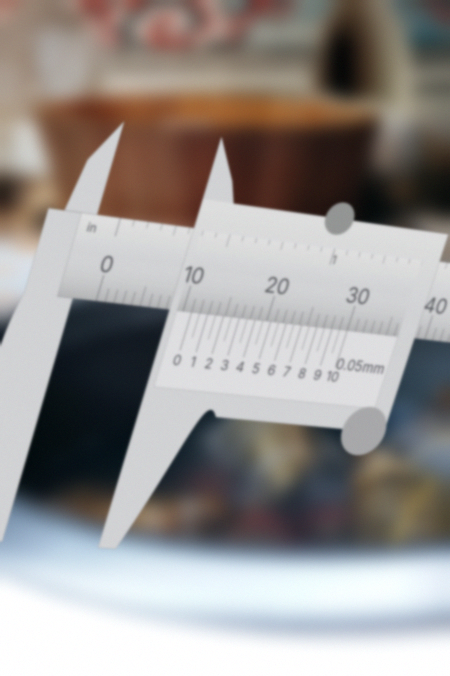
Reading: 11.0 mm
